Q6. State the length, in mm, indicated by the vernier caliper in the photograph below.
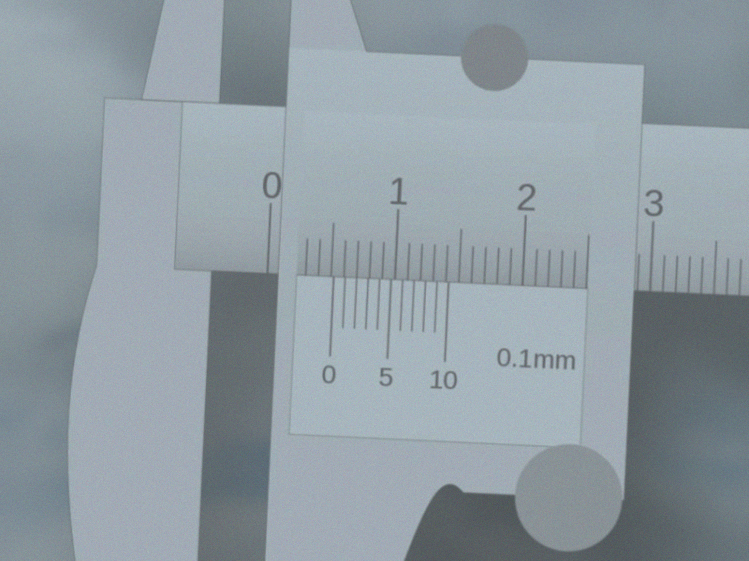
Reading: 5.2 mm
